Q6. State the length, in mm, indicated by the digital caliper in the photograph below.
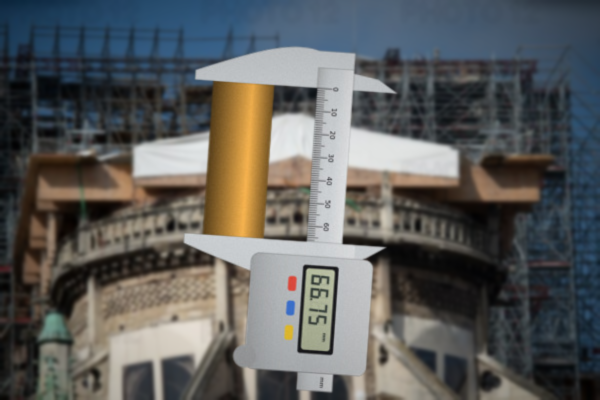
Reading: 66.75 mm
